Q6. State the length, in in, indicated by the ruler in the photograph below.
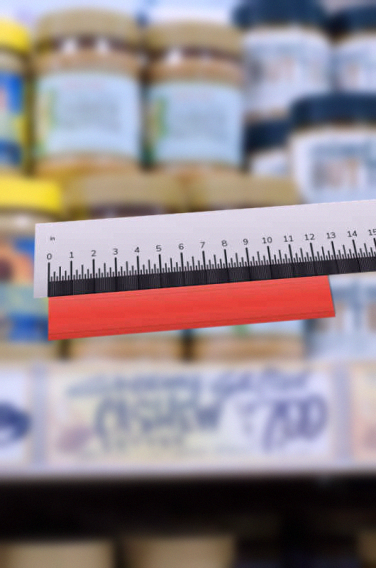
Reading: 12.5 in
